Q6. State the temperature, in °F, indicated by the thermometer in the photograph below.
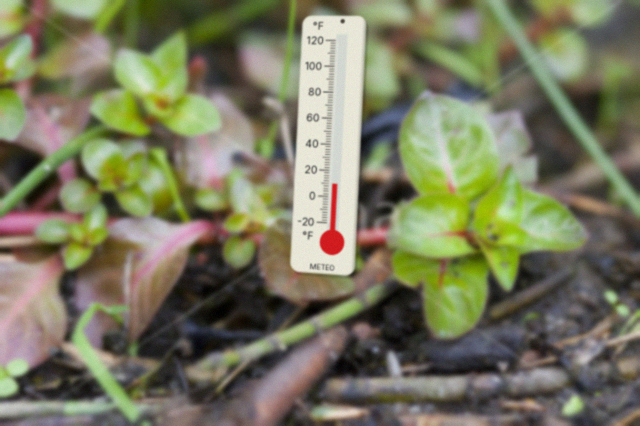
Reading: 10 °F
